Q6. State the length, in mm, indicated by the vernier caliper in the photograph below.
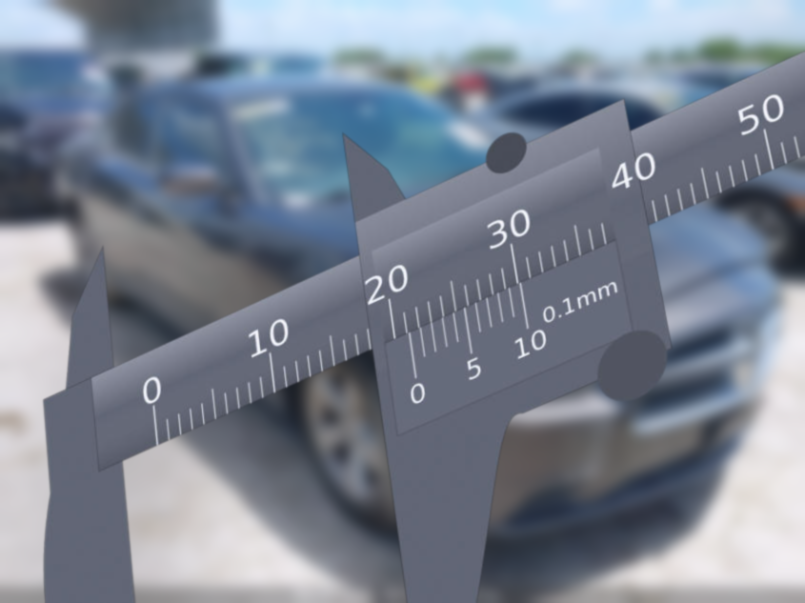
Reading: 21.2 mm
